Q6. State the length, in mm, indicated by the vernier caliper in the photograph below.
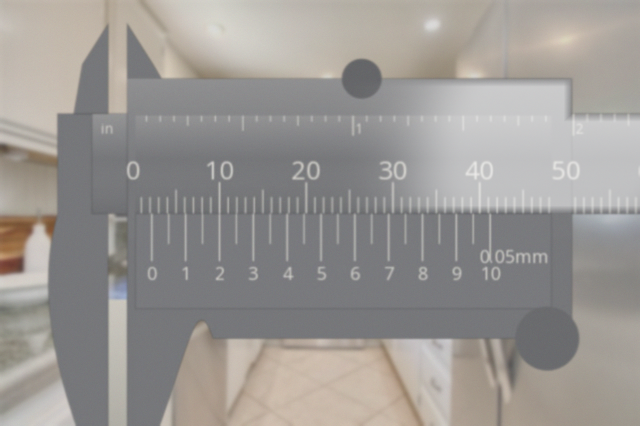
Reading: 2.2 mm
